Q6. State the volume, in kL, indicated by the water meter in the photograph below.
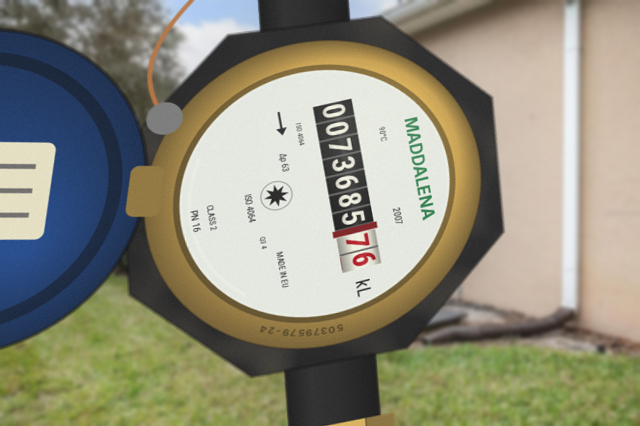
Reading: 73685.76 kL
